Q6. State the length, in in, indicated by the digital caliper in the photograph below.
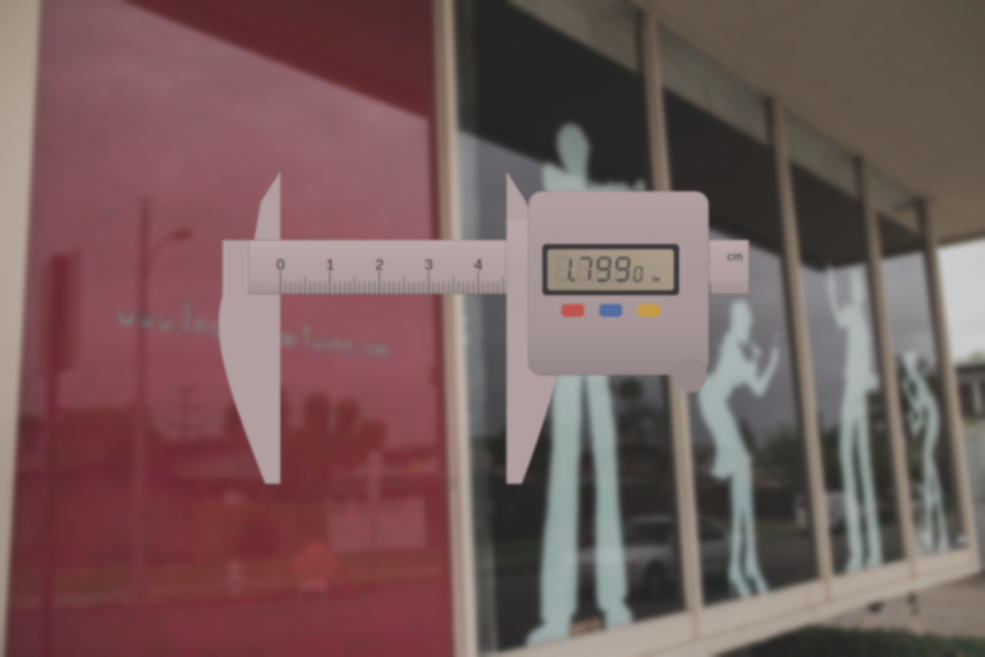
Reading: 1.7990 in
